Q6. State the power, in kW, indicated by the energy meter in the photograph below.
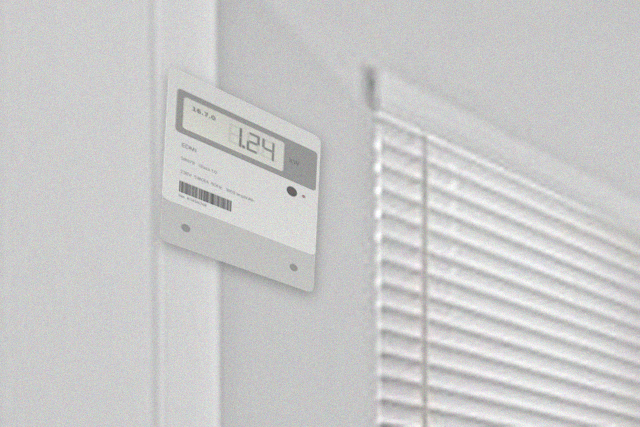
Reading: 1.24 kW
